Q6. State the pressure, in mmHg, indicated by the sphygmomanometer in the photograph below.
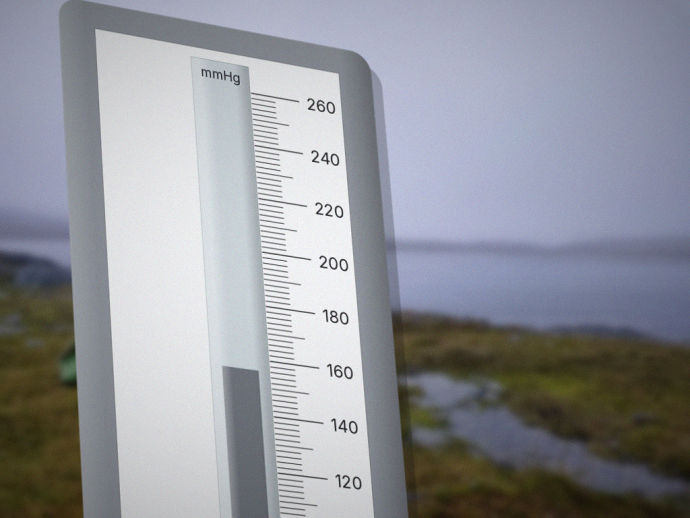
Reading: 156 mmHg
